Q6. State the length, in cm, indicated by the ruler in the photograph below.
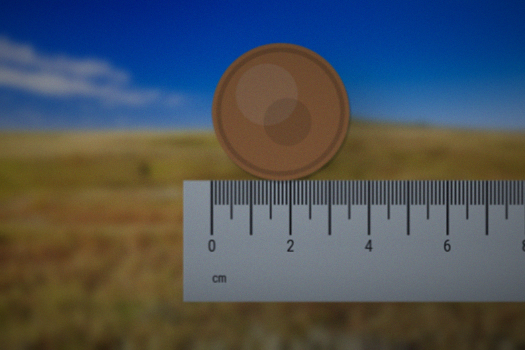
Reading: 3.5 cm
